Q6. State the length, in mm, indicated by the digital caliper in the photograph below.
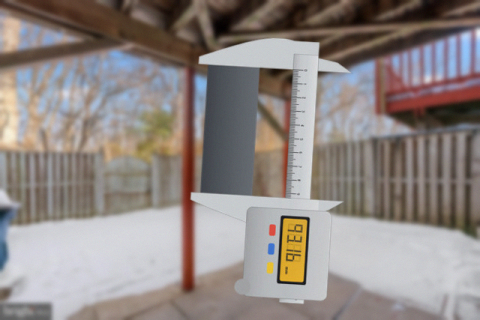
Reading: 93.16 mm
